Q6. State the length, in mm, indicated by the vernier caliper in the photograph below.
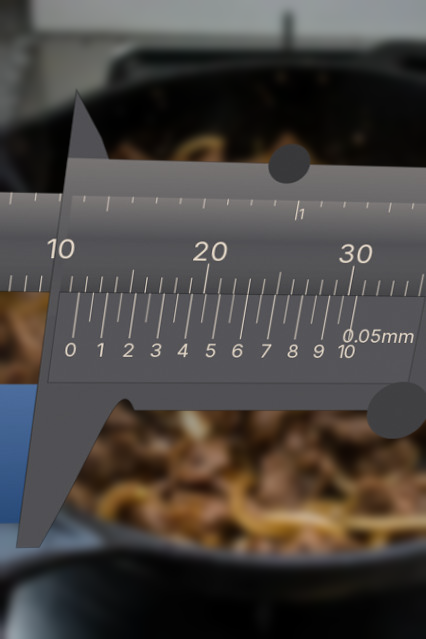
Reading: 11.6 mm
